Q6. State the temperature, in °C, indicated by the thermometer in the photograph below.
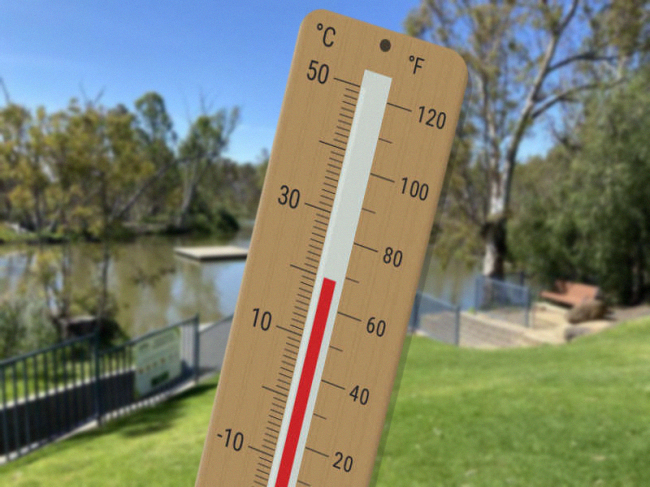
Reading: 20 °C
